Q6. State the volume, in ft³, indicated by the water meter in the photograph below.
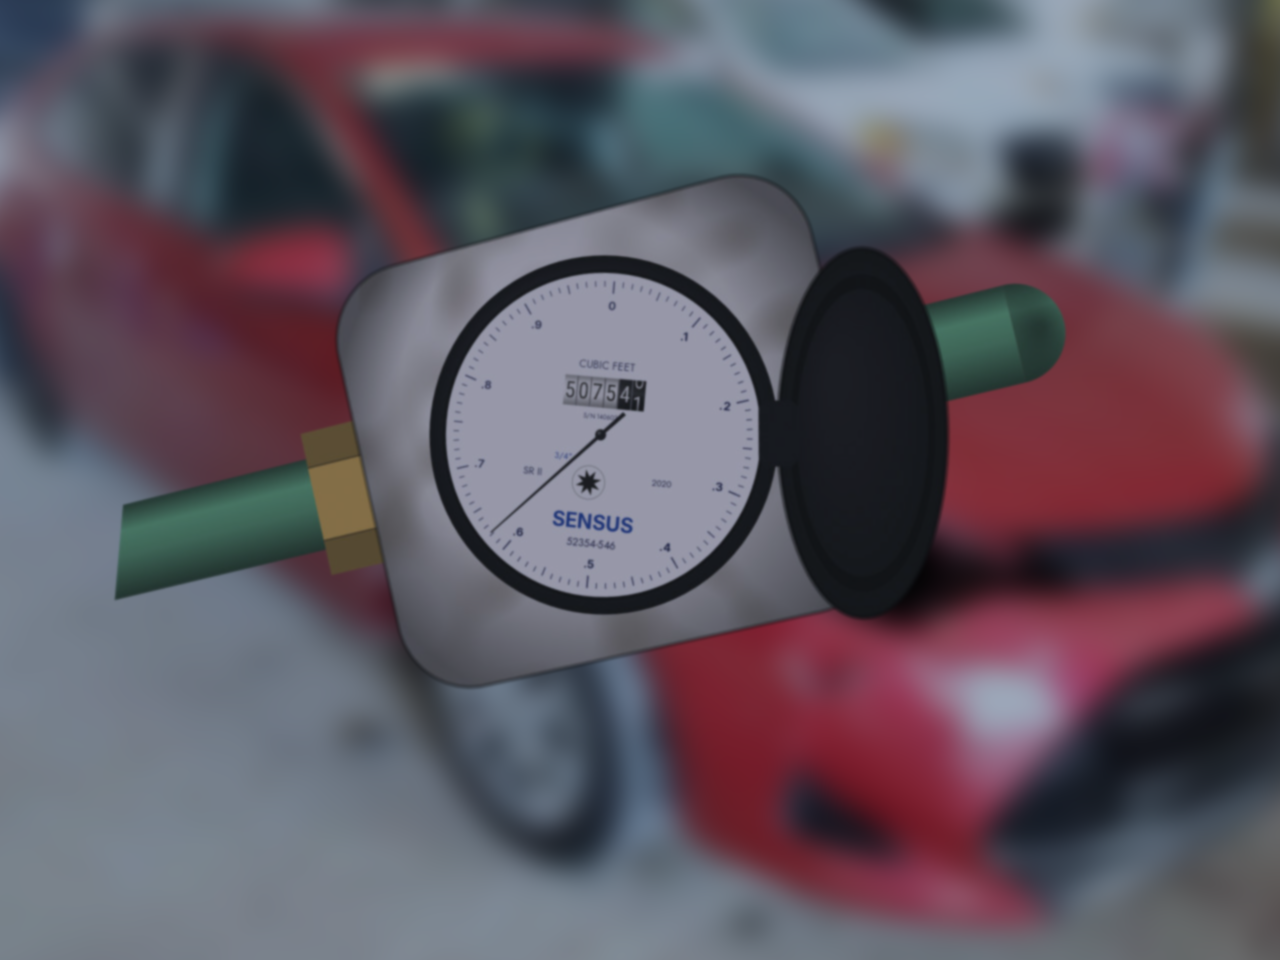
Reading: 507540.62 ft³
